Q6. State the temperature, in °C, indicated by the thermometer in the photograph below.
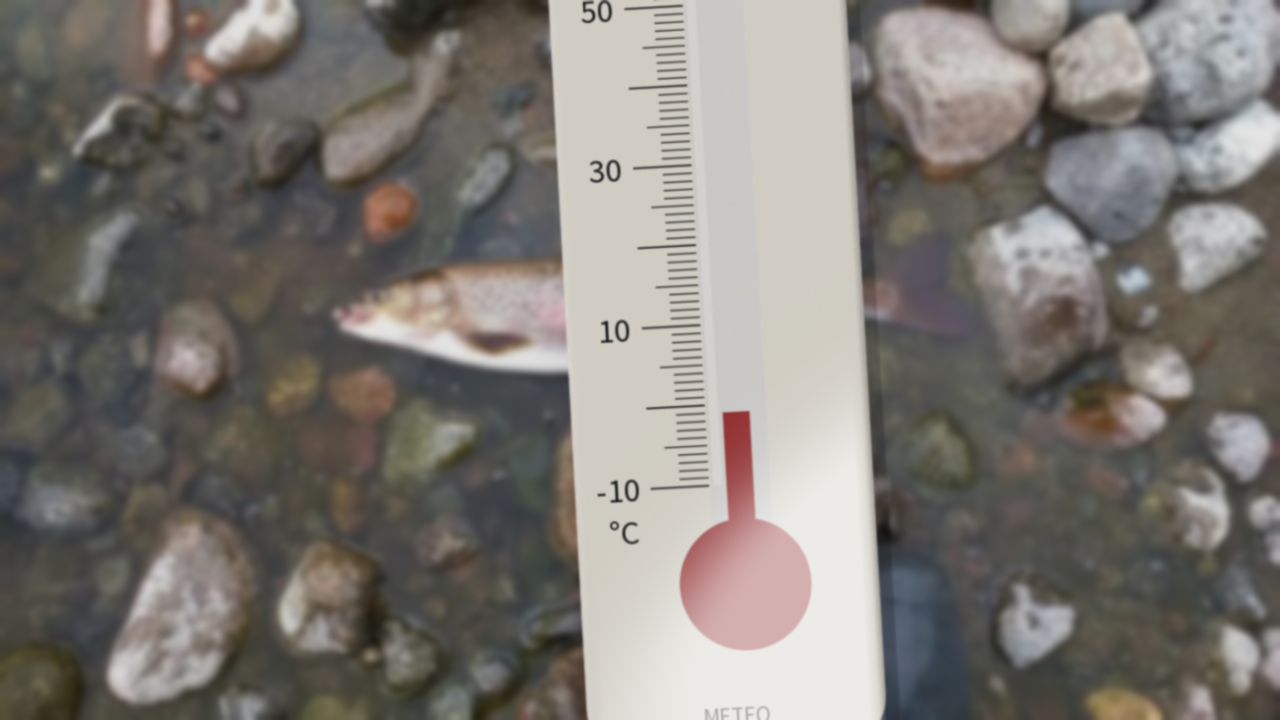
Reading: -1 °C
